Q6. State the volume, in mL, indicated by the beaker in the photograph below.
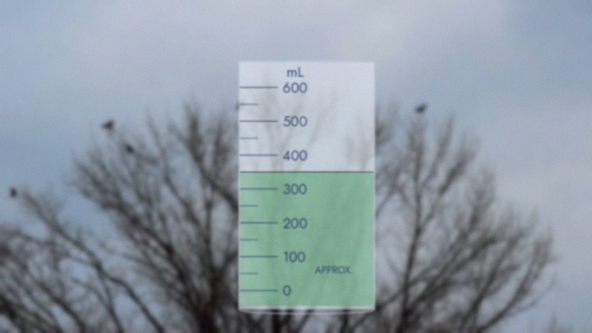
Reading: 350 mL
